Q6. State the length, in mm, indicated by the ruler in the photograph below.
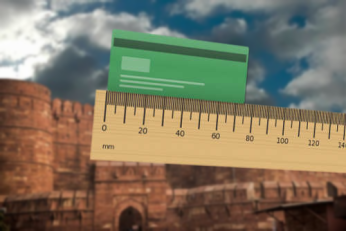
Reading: 75 mm
